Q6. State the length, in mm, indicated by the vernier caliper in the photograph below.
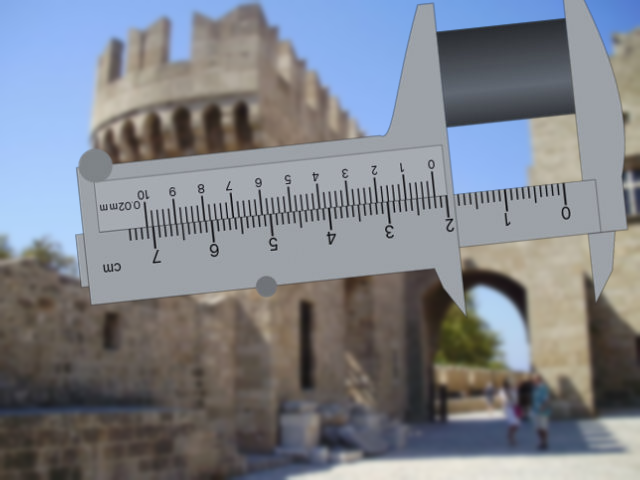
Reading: 22.0 mm
